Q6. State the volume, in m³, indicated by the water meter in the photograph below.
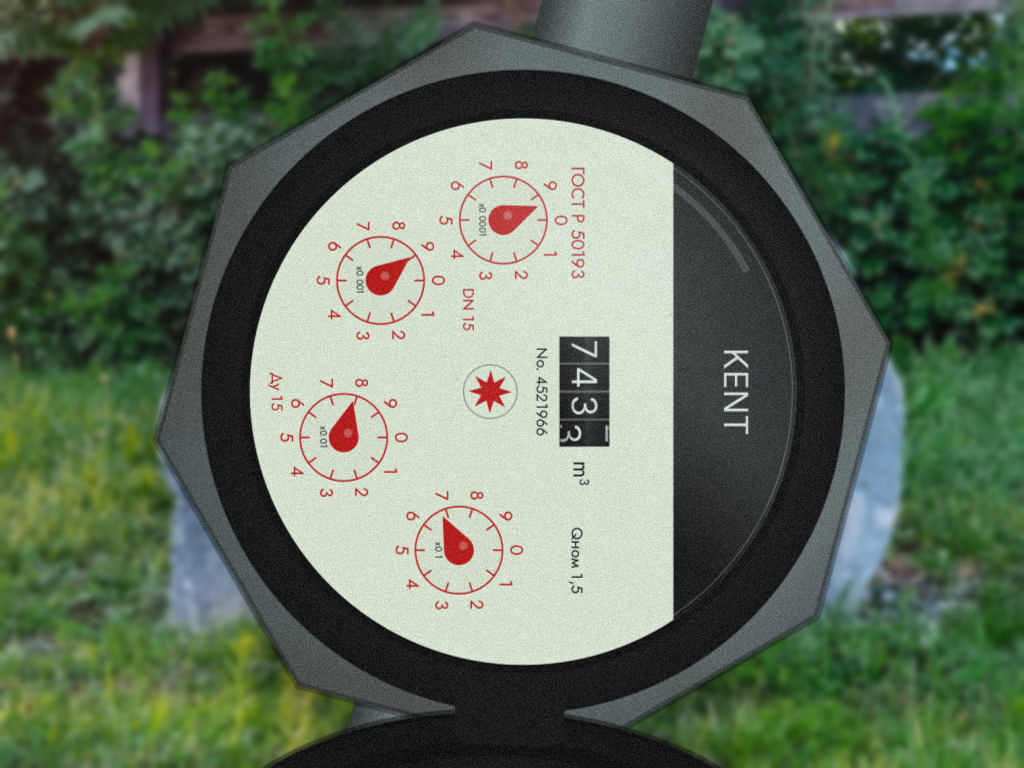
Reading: 7432.6789 m³
